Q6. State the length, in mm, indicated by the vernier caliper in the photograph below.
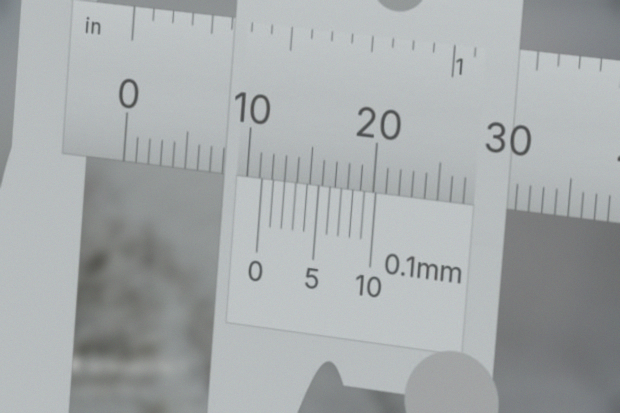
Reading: 11.2 mm
